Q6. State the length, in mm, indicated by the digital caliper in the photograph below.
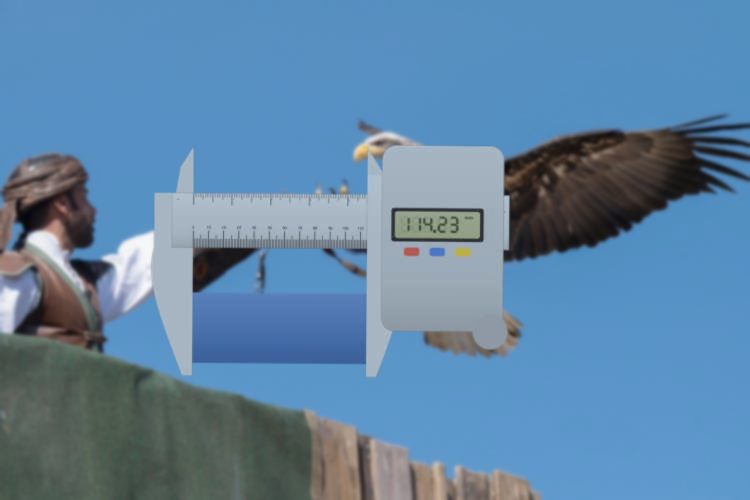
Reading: 114.23 mm
